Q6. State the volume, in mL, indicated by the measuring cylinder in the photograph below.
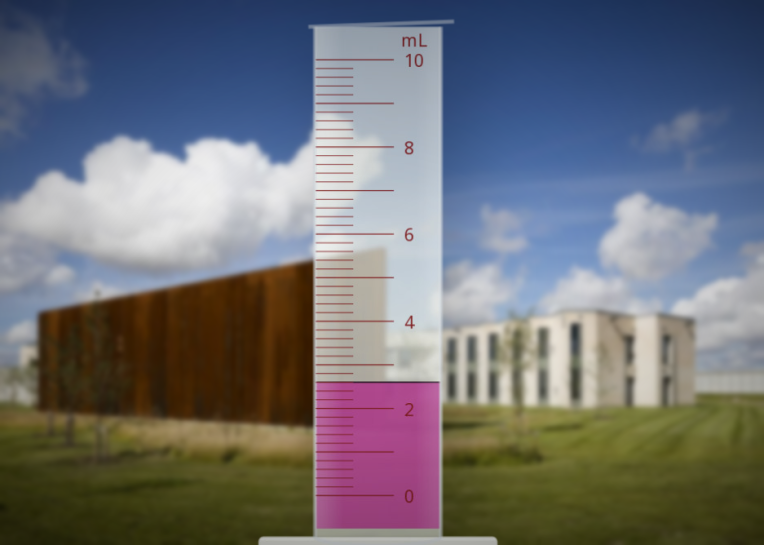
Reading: 2.6 mL
